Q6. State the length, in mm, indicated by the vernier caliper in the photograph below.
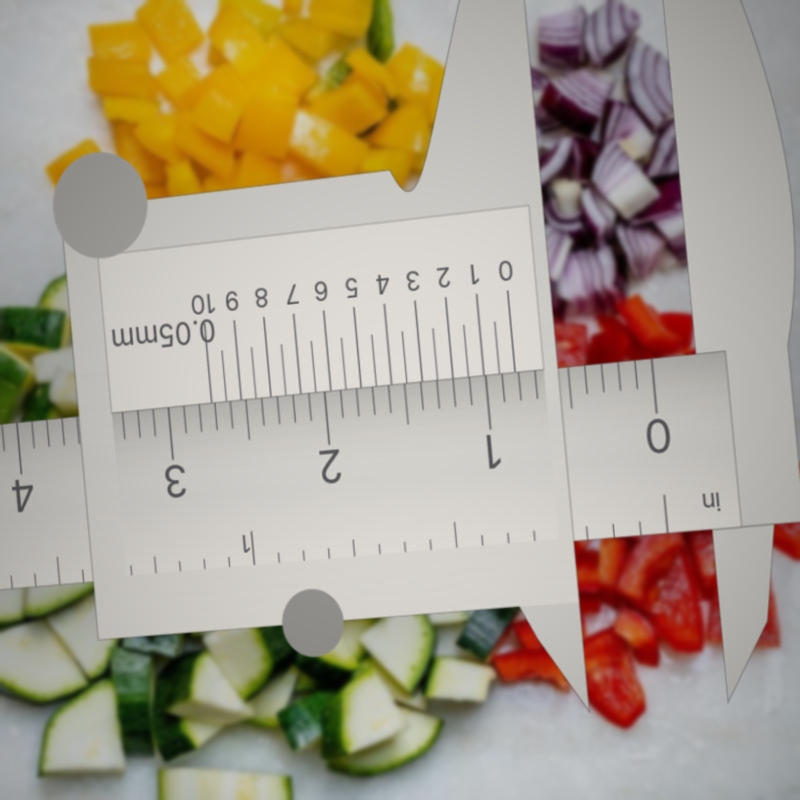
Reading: 8.2 mm
